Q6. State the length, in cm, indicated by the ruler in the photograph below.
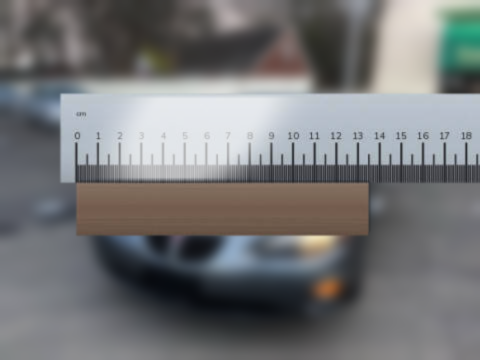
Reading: 13.5 cm
